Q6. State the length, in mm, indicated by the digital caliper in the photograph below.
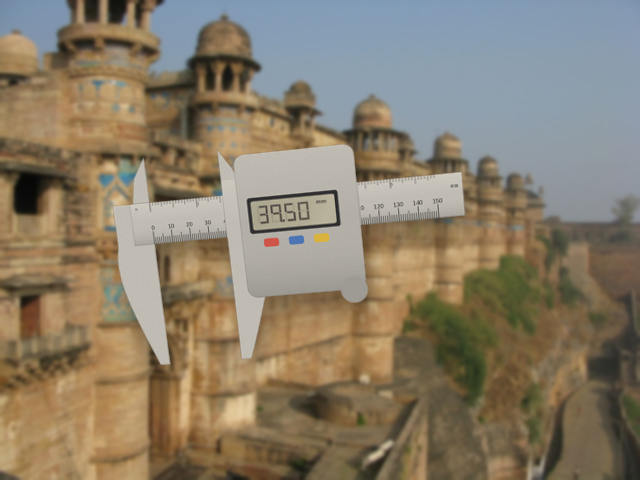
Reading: 39.50 mm
